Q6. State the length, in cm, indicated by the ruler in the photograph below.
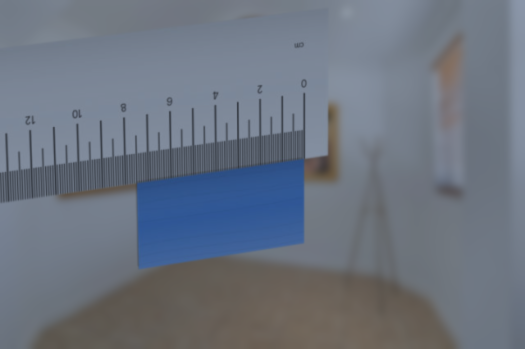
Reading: 7.5 cm
